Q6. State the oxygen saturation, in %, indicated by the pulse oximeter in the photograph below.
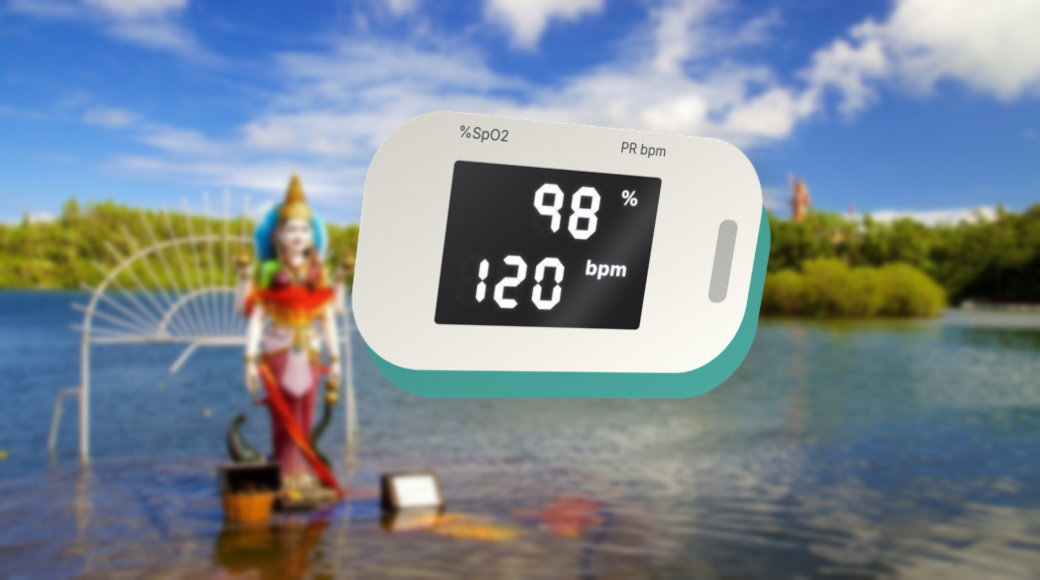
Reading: 98 %
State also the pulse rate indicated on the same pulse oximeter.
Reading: 120 bpm
